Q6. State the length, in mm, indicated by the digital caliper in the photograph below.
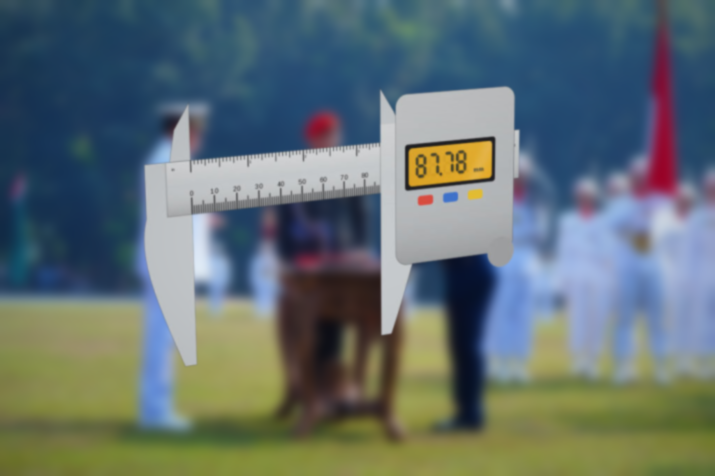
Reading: 87.78 mm
